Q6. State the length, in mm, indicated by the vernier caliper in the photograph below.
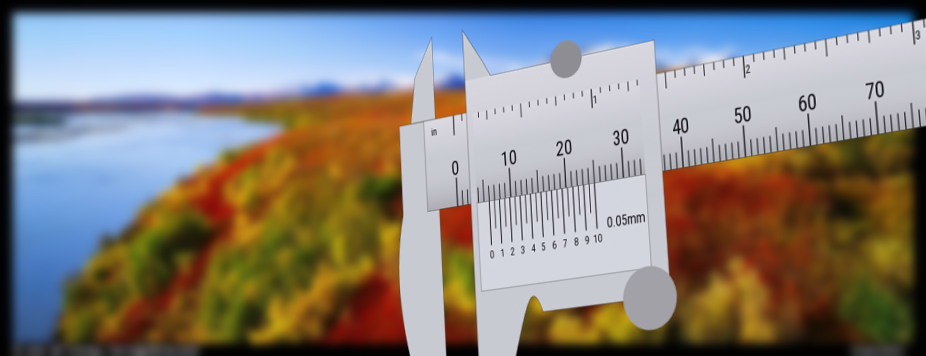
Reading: 6.0 mm
